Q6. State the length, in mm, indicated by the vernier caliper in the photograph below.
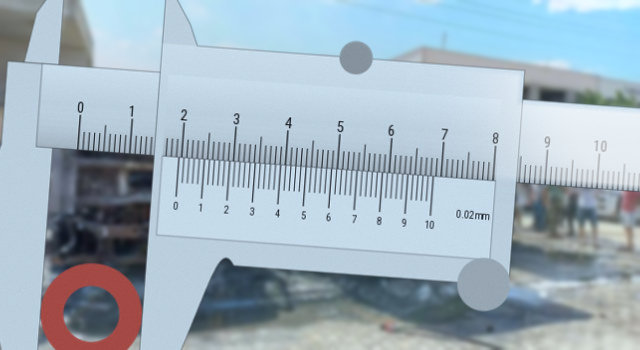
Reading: 19.5 mm
